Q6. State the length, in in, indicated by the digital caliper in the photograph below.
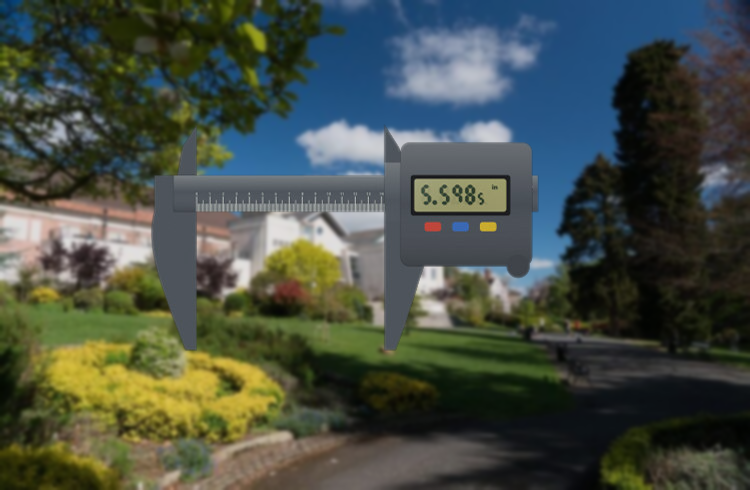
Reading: 5.5985 in
